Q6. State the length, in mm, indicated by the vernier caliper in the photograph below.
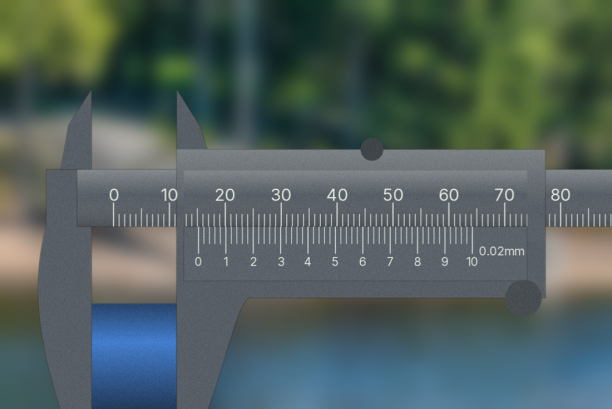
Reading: 15.2 mm
